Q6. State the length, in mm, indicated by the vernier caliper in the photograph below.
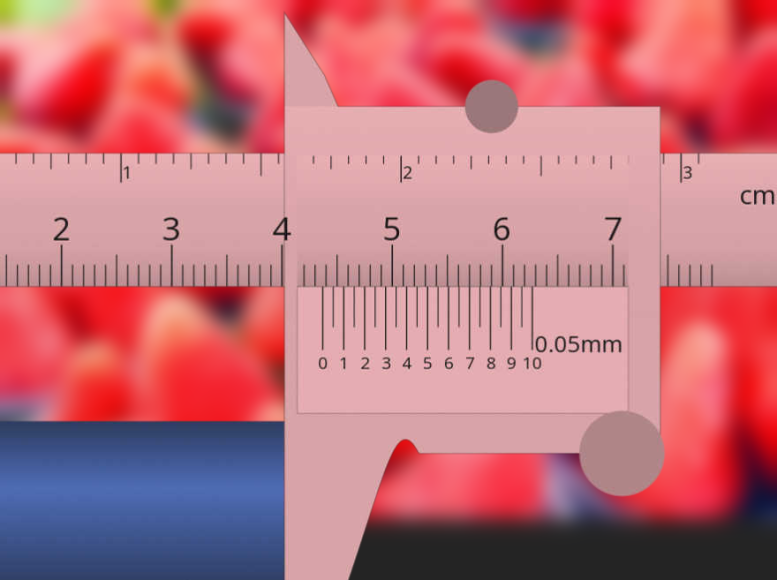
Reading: 43.7 mm
